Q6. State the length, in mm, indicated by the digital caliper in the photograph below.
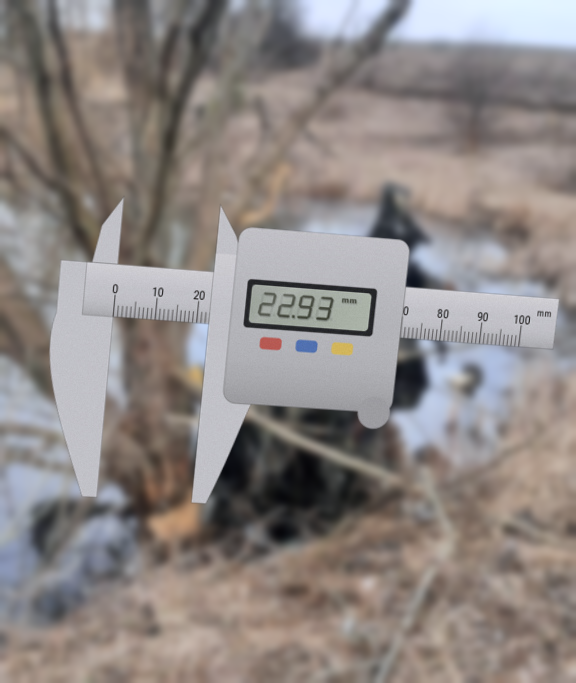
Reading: 22.93 mm
